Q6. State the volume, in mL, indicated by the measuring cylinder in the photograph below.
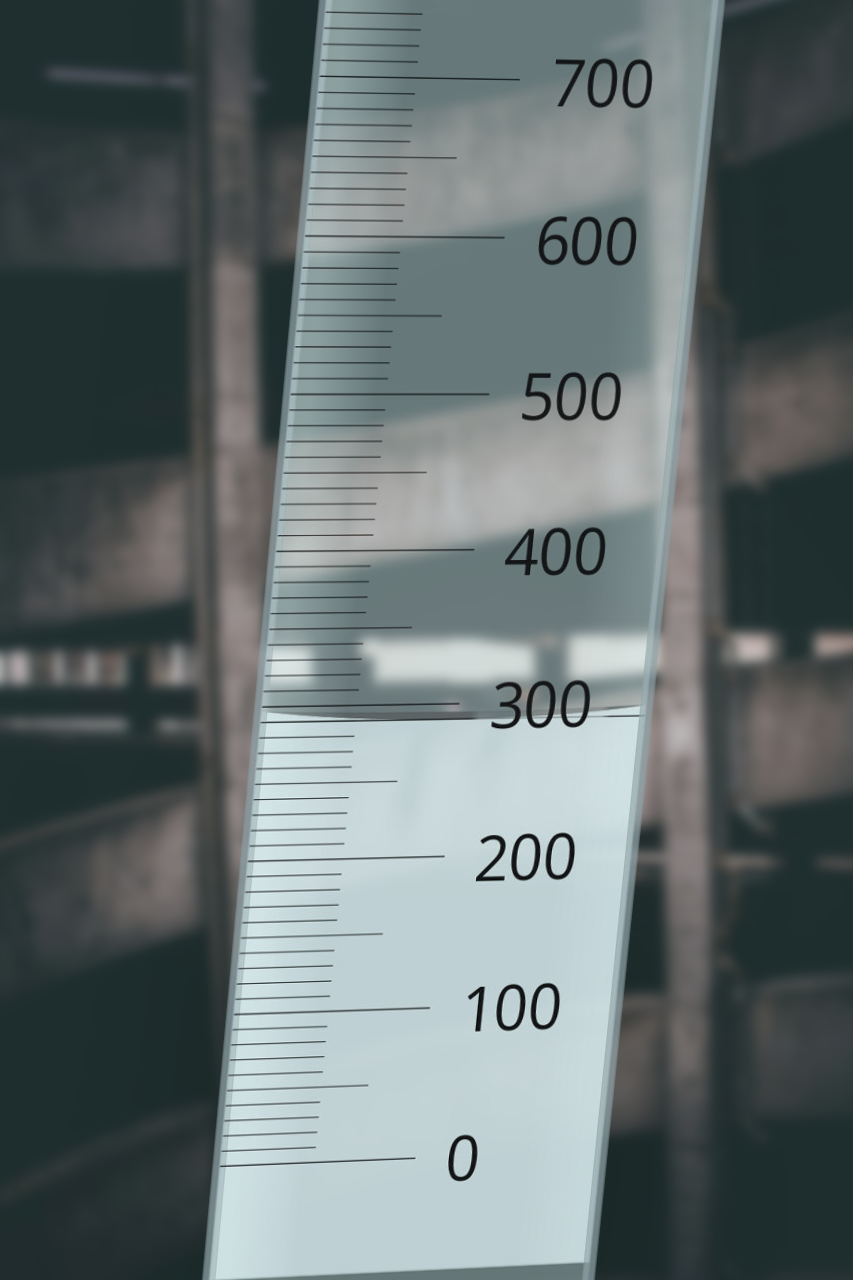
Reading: 290 mL
